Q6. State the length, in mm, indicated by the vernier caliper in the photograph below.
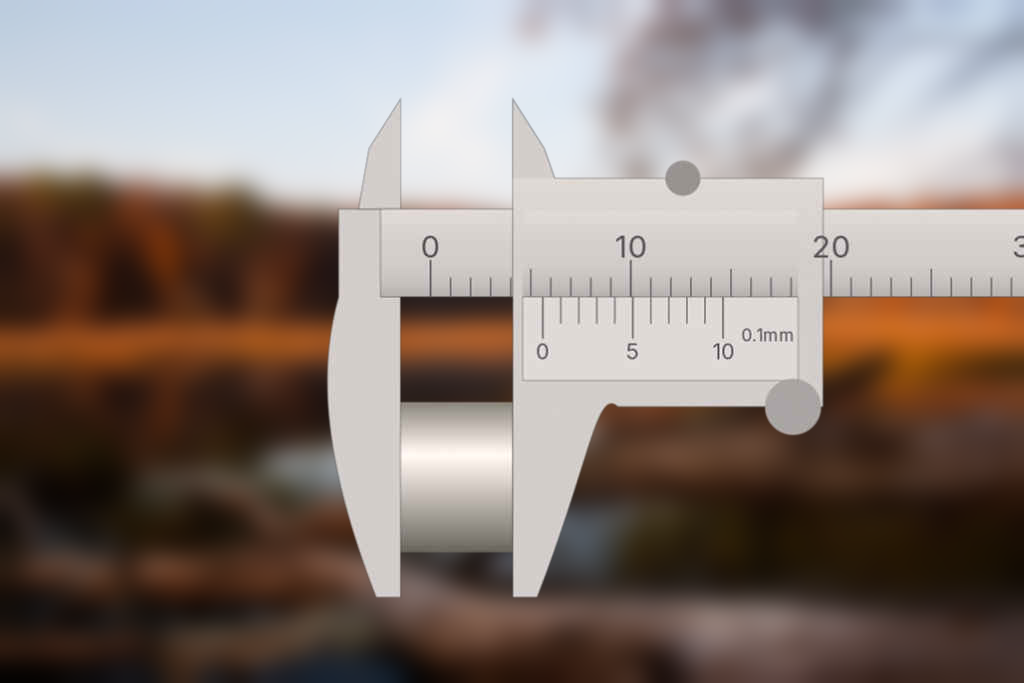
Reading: 5.6 mm
